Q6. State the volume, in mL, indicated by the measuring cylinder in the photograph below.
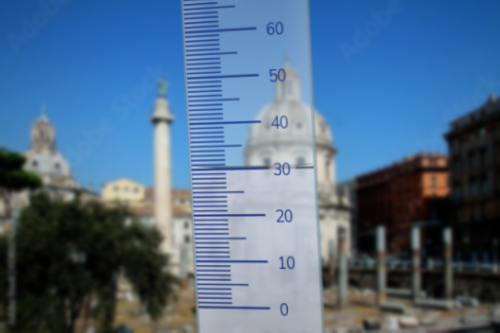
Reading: 30 mL
